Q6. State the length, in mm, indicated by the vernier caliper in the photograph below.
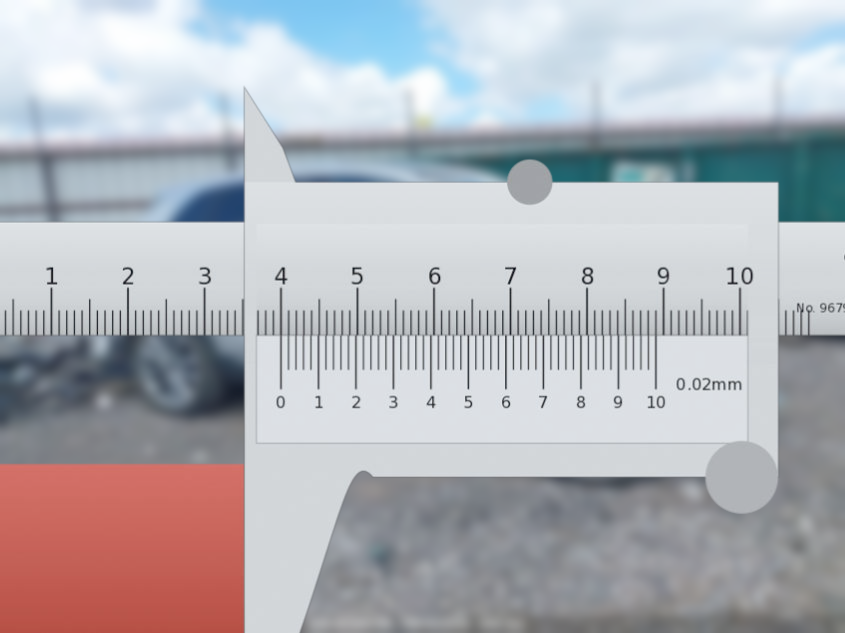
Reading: 40.0 mm
